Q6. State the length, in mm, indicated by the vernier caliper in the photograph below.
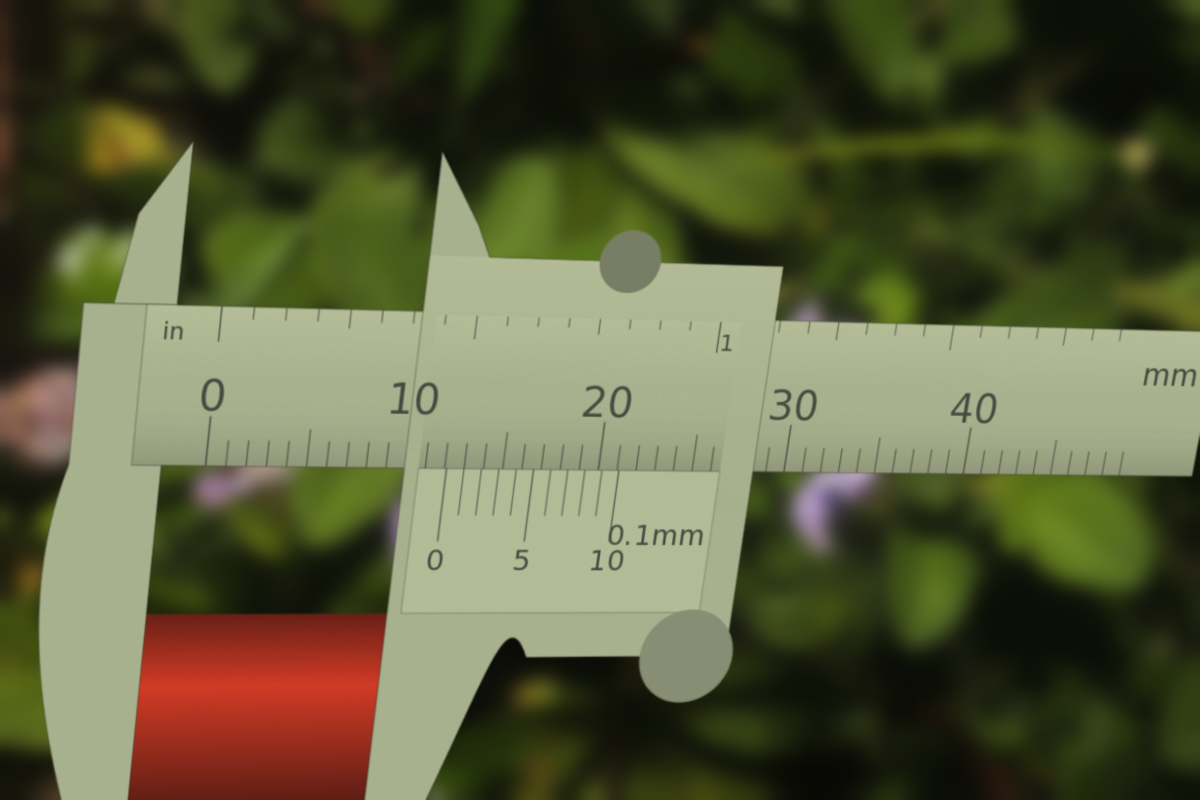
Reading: 12.1 mm
